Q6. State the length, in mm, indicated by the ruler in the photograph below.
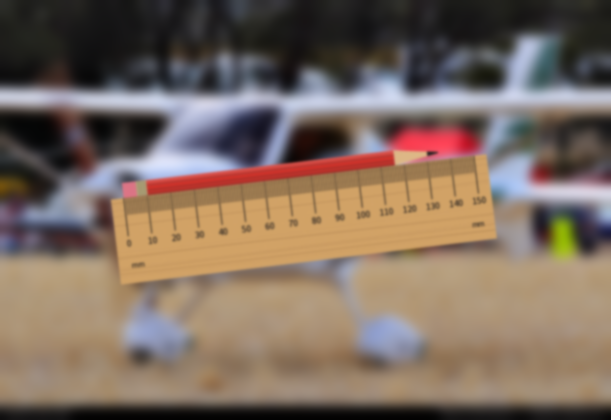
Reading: 135 mm
